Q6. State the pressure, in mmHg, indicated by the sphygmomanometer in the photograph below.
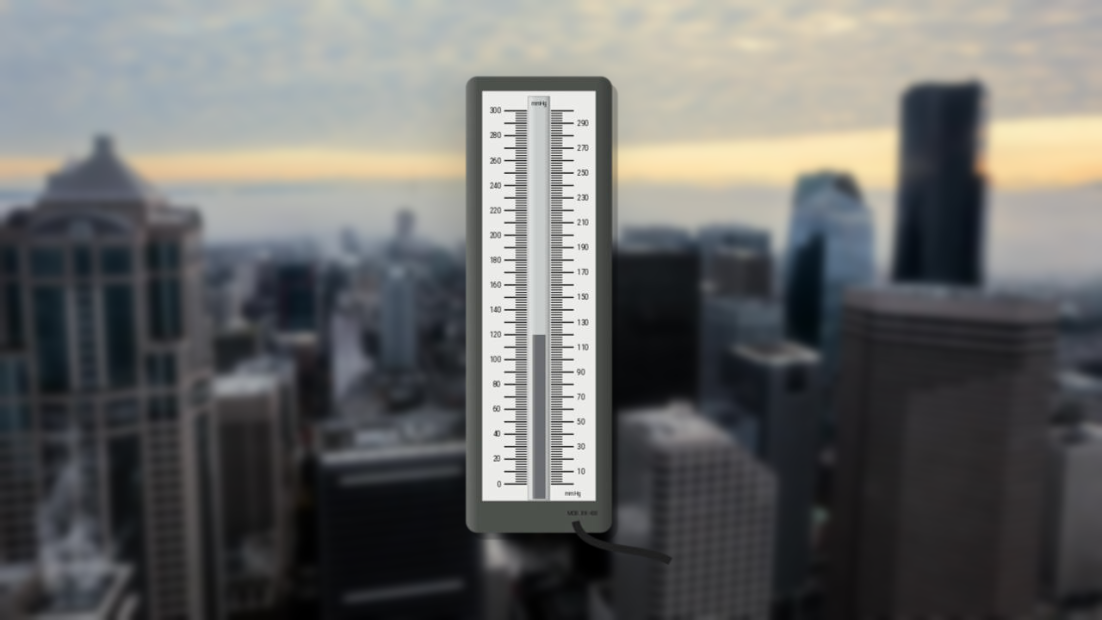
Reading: 120 mmHg
